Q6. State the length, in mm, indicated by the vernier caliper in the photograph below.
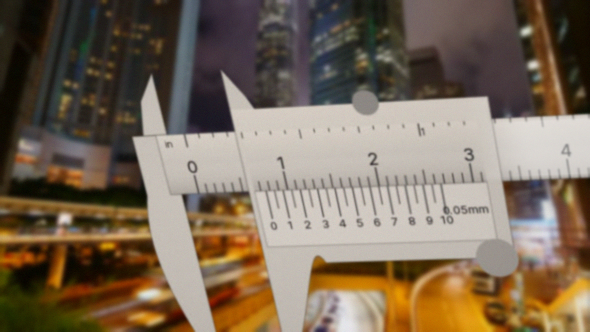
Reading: 7.6 mm
